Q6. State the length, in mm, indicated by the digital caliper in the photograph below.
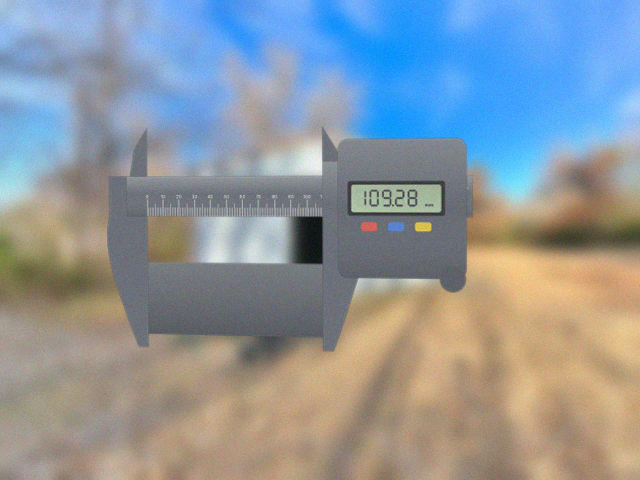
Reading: 109.28 mm
